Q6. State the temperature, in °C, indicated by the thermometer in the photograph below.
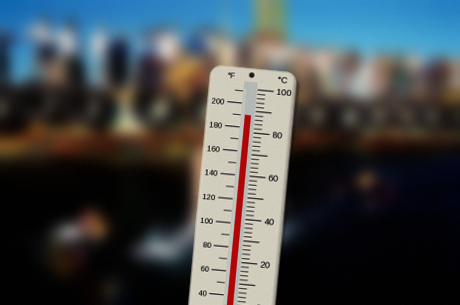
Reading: 88 °C
